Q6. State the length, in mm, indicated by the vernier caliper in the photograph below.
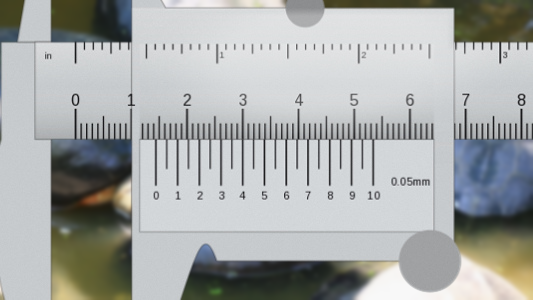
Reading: 14.4 mm
